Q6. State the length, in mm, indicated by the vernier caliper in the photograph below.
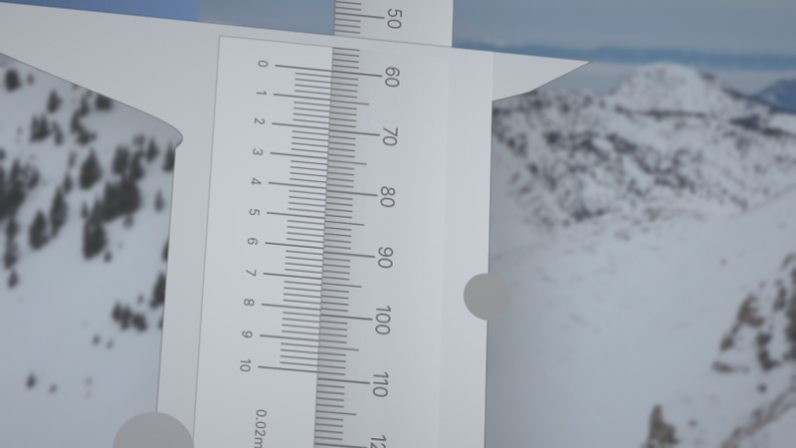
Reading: 60.0 mm
